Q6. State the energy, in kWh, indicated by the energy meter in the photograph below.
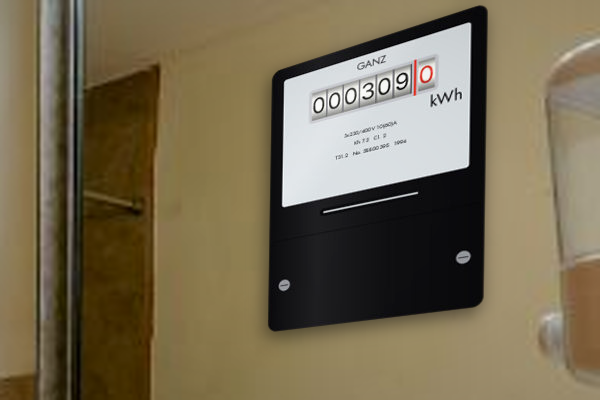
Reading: 309.0 kWh
